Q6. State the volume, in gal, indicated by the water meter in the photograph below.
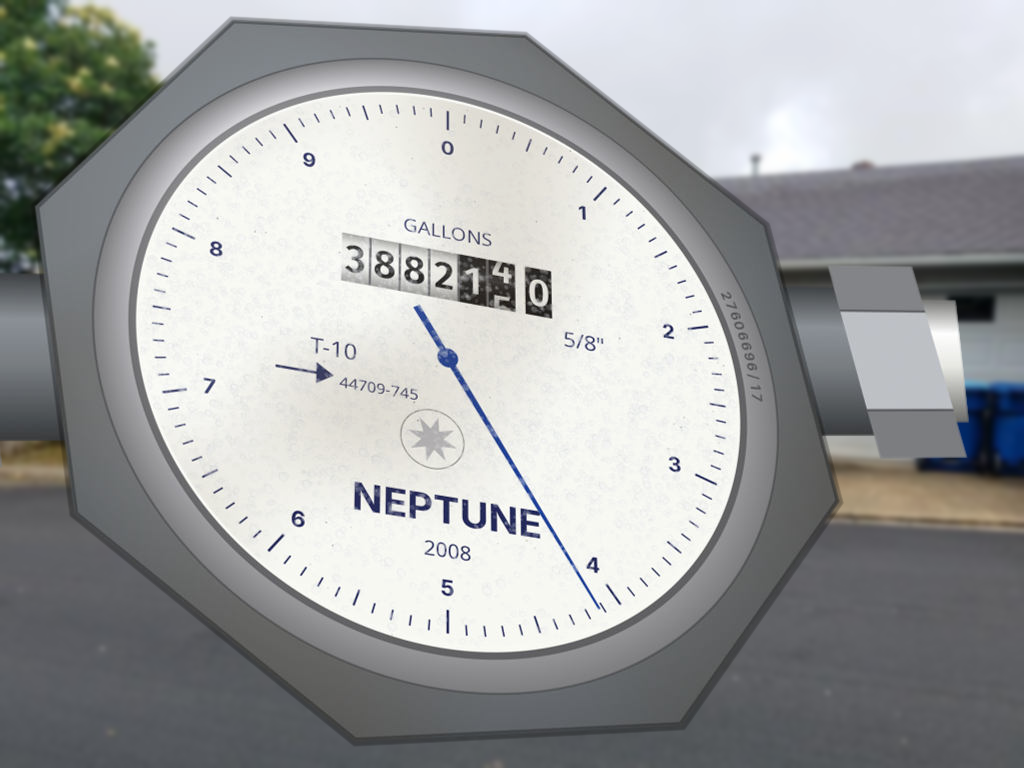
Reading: 3882144.1 gal
